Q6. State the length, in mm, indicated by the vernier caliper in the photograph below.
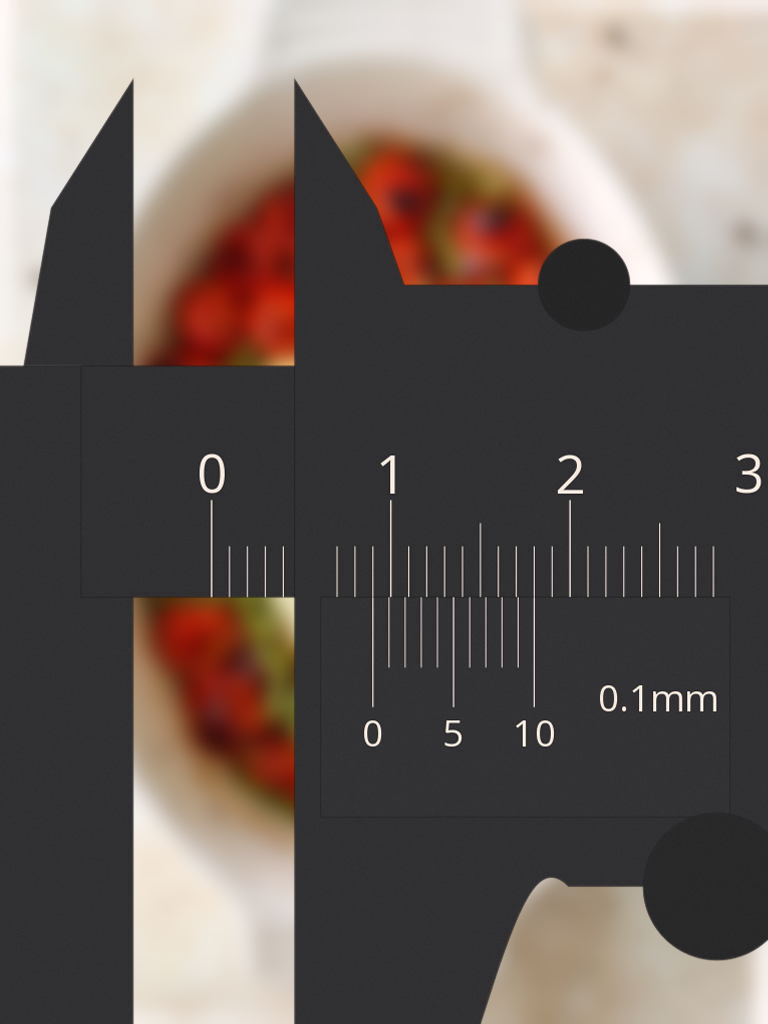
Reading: 9.0 mm
